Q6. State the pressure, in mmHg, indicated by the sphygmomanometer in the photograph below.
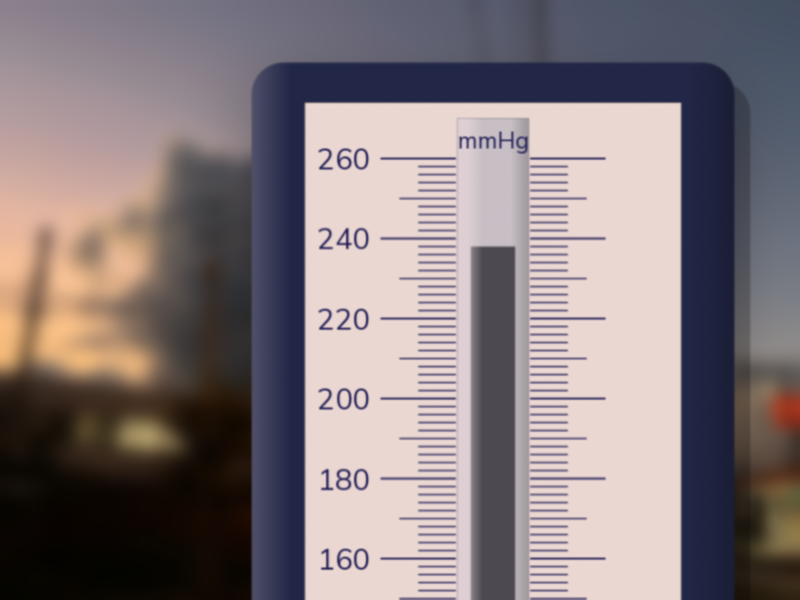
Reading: 238 mmHg
